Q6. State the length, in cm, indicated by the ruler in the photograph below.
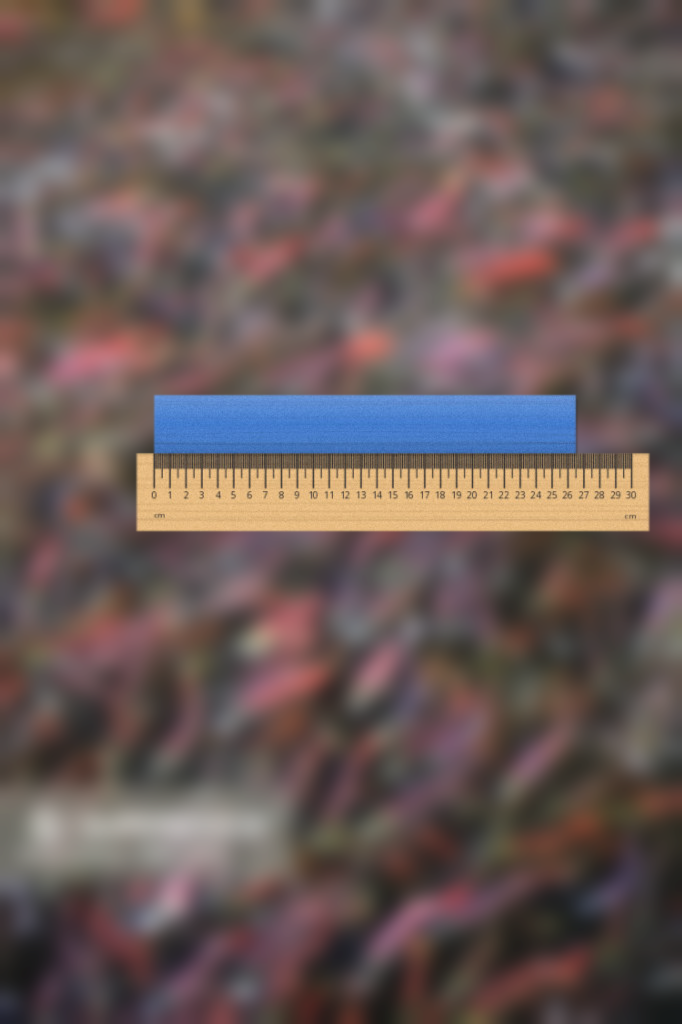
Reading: 26.5 cm
